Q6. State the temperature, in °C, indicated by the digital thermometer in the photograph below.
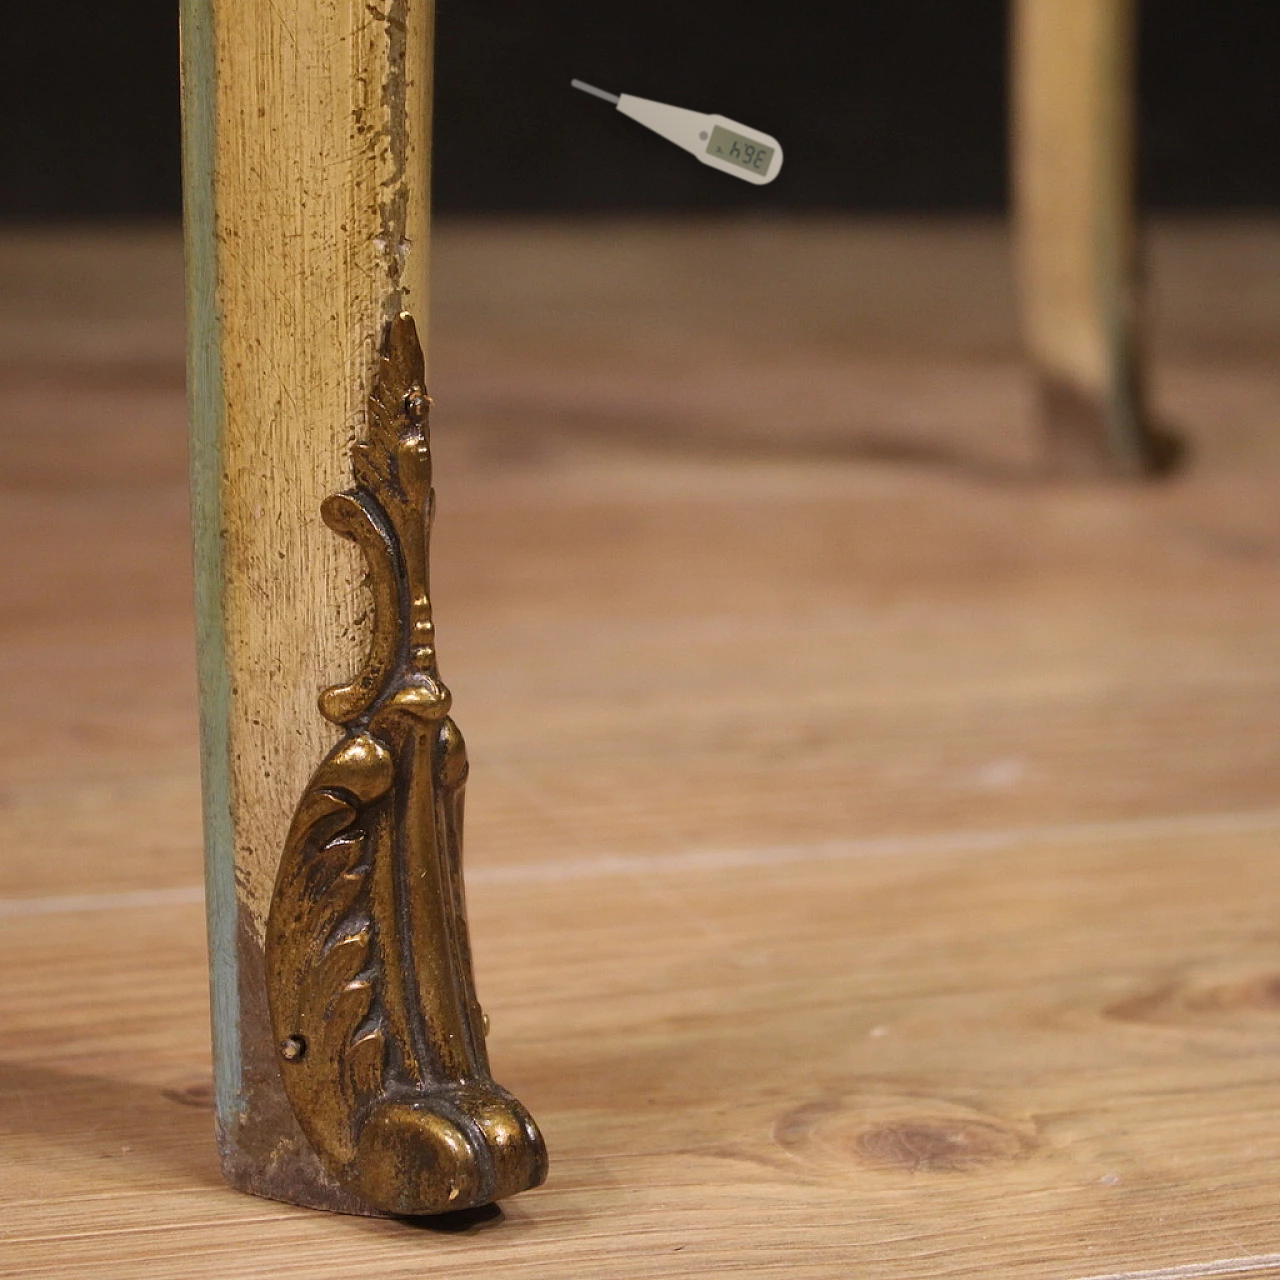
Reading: 36.4 °C
